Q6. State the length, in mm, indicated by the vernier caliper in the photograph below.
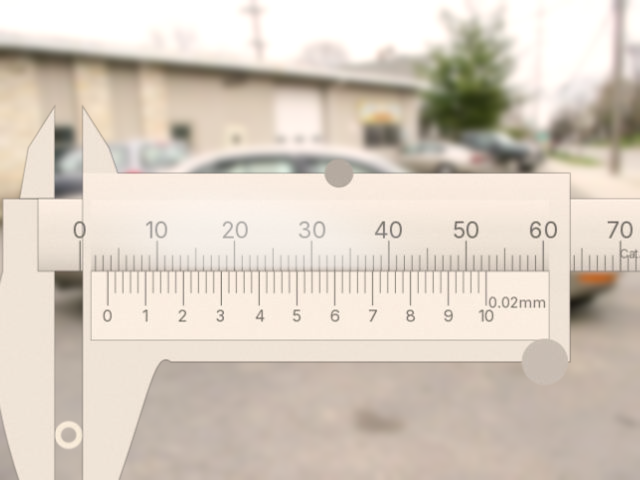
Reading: 3.6 mm
